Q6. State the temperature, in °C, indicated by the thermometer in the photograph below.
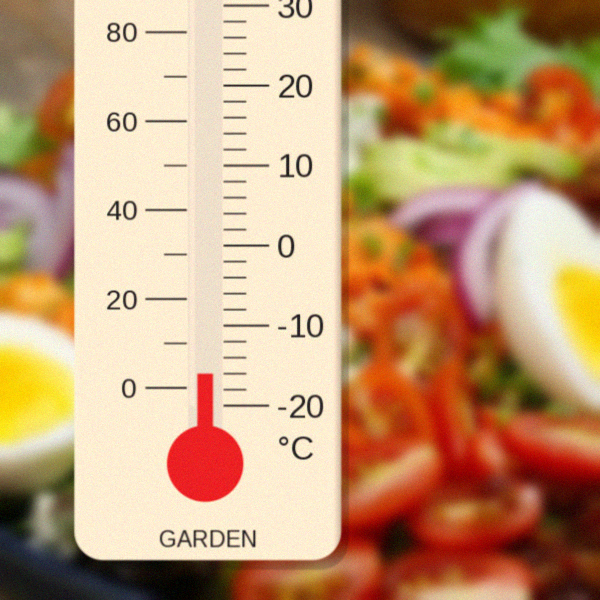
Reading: -16 °C
